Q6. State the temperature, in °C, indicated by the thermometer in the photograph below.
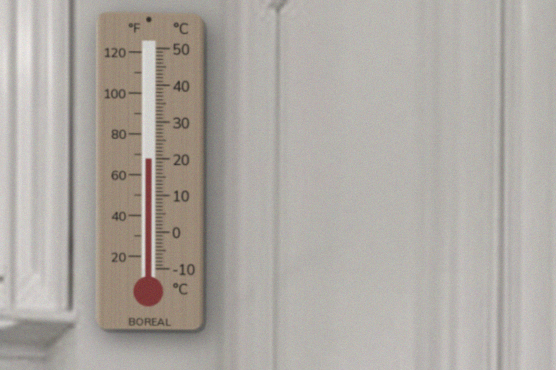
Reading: 20 °C
